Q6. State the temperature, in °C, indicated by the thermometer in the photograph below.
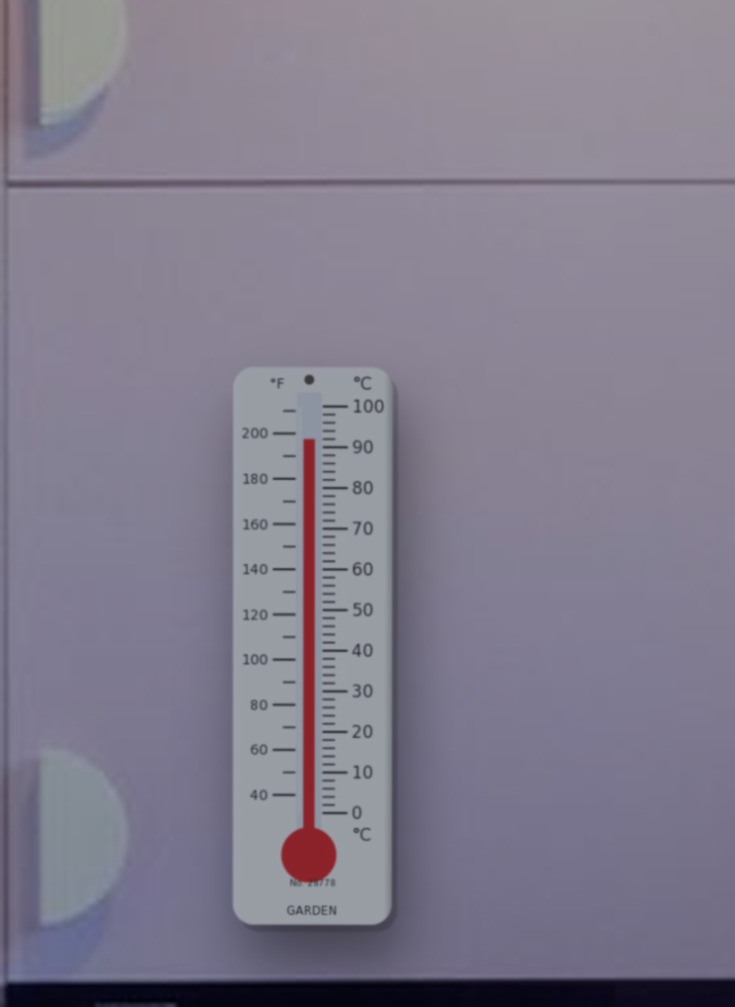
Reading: 92 °C
